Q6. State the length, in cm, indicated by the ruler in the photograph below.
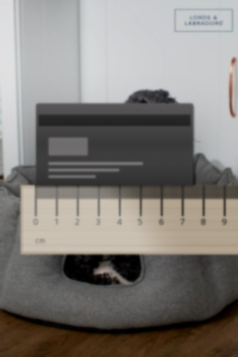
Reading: 7.5 cm
